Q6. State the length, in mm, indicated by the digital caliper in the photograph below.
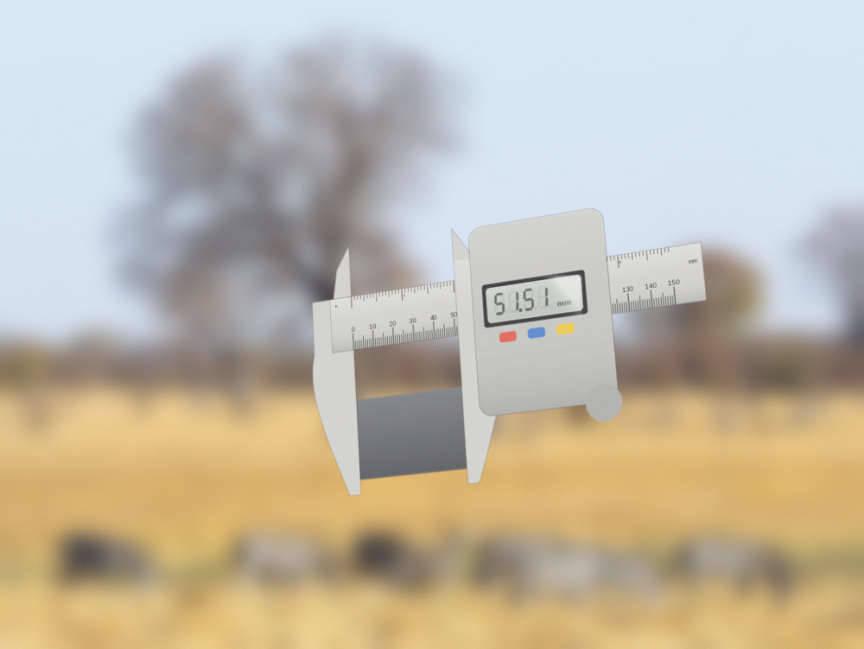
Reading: 51.51 mm
